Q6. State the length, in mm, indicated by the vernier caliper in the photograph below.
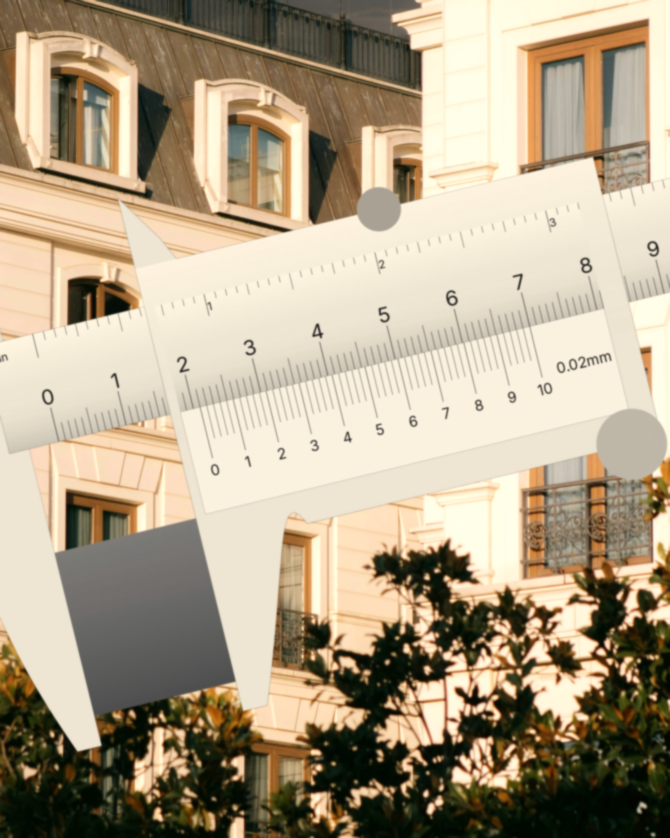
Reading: 21.0 mm
